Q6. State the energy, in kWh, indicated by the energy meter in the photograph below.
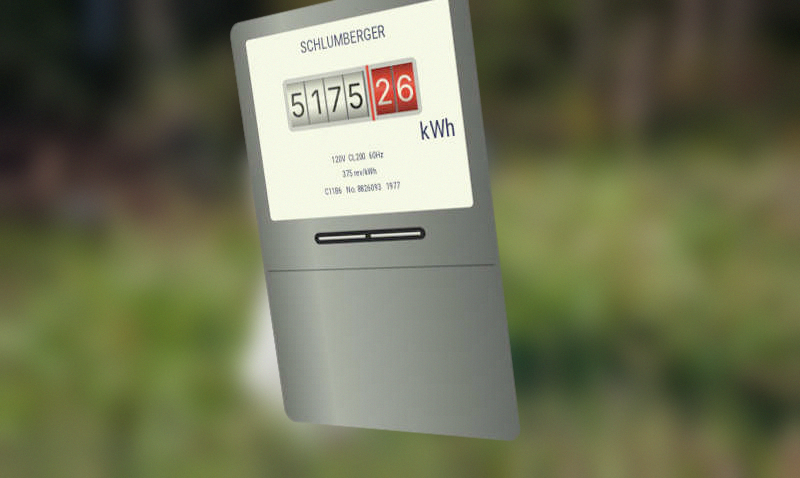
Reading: 5175.26 kWh
